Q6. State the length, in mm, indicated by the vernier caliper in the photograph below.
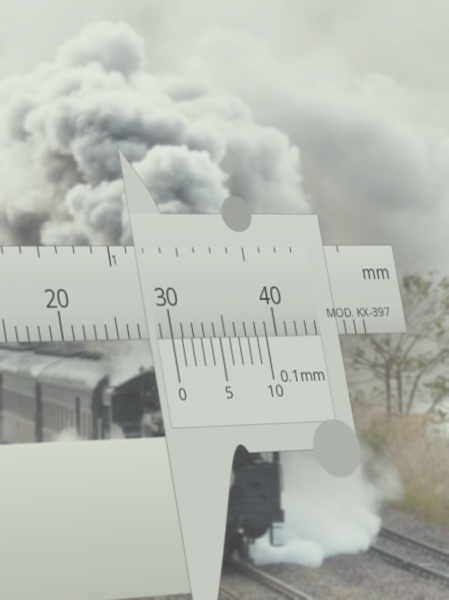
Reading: 30.0 mm
